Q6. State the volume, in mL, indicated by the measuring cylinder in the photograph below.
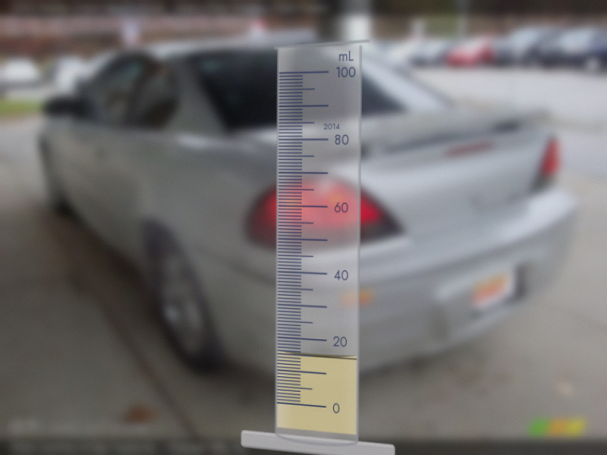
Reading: 15 mL
